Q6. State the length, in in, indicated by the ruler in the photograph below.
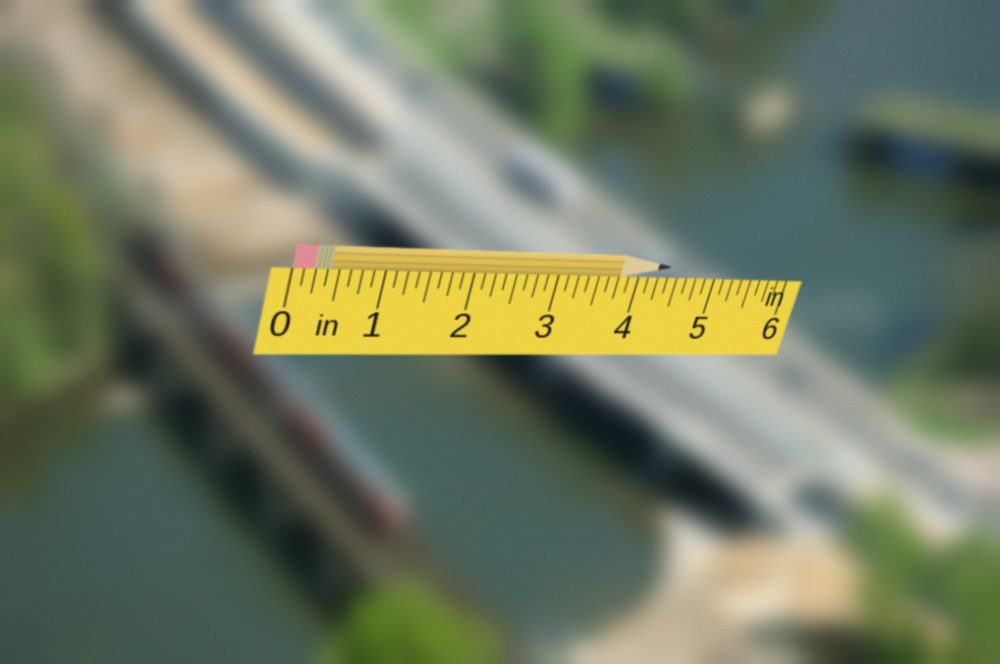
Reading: 4.375 in
